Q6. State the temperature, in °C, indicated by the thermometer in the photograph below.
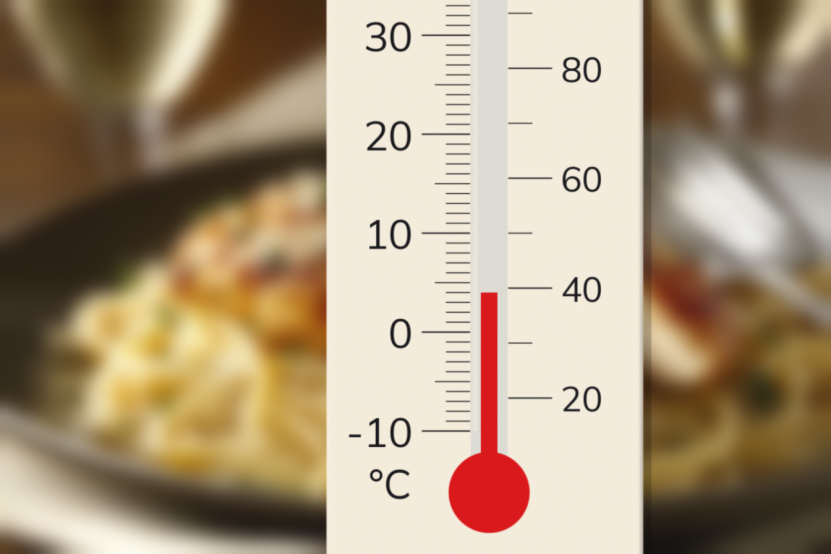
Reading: 4 °C
